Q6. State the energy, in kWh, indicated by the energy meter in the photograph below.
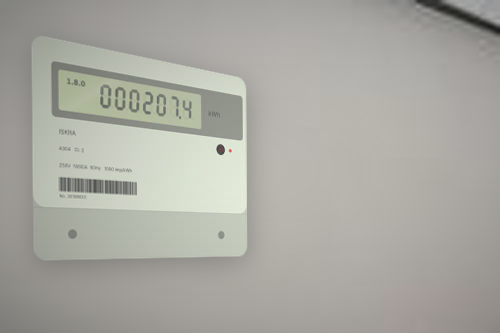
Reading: 207.4 kWh
